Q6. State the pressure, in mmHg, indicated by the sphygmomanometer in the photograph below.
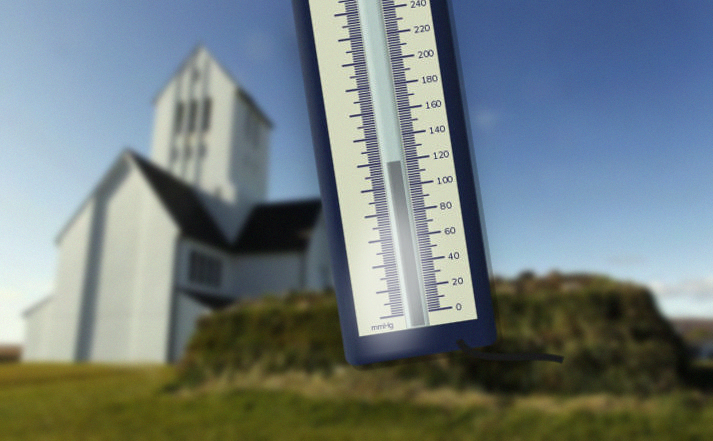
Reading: 120 mmHg
